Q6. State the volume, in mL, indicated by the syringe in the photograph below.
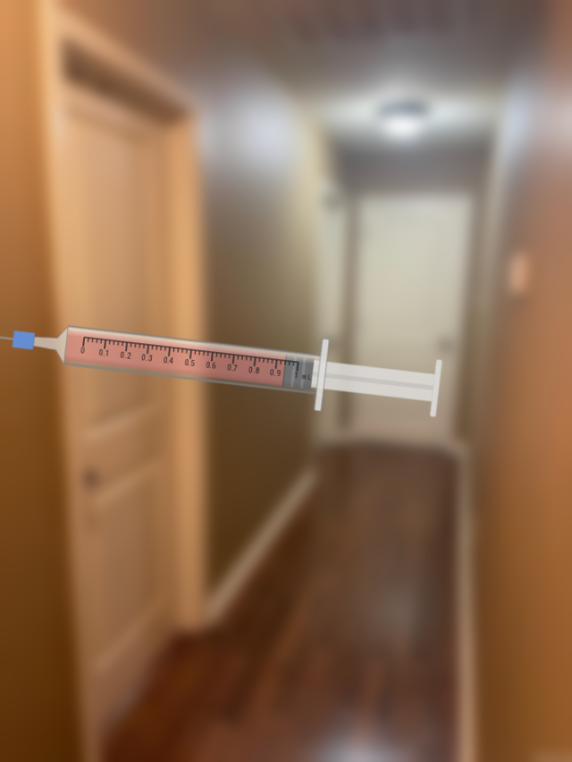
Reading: 0.94 mL
